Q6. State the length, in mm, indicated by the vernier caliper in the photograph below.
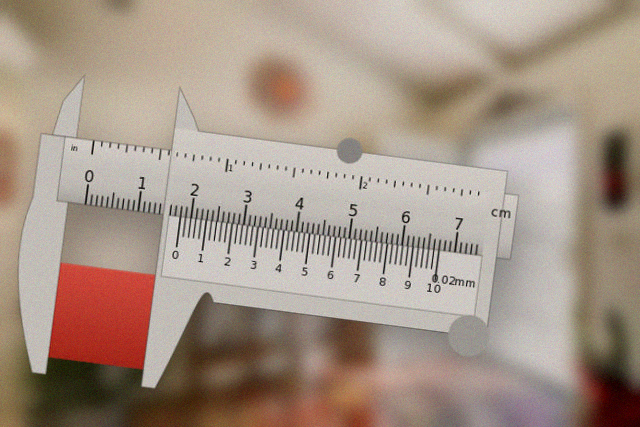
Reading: 18.0 mm
